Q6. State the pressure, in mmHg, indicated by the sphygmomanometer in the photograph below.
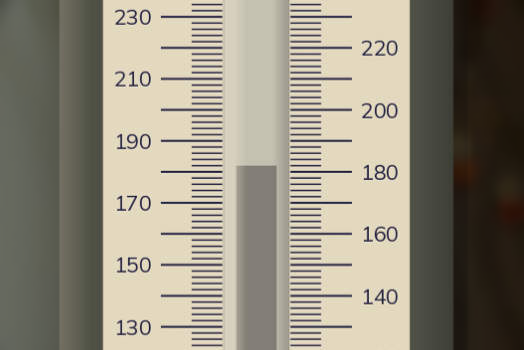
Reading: 182 mmHg
